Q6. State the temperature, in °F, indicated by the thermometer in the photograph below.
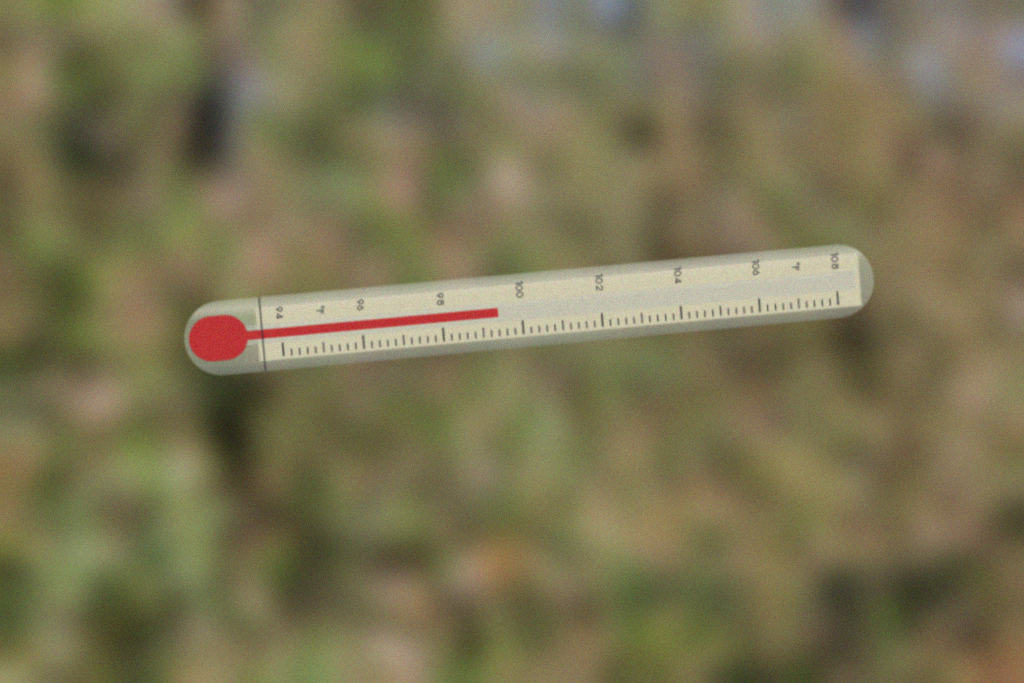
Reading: 99.4 °F
